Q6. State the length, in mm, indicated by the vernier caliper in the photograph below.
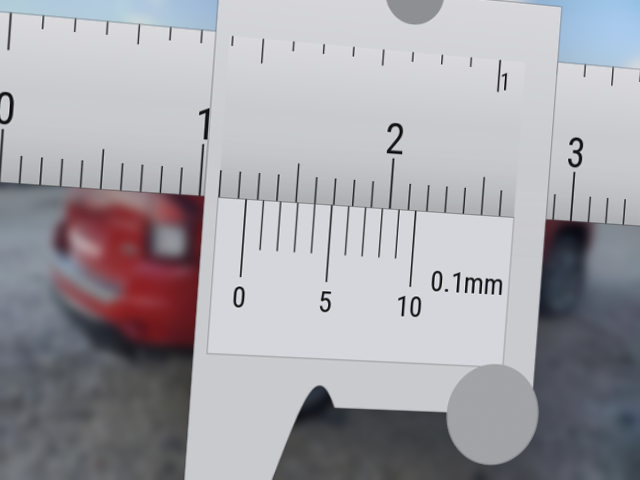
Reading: 12.4 mm
